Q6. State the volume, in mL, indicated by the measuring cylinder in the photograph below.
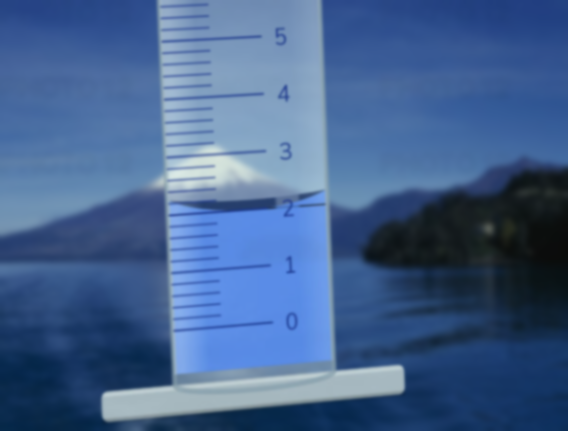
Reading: 2 mL
